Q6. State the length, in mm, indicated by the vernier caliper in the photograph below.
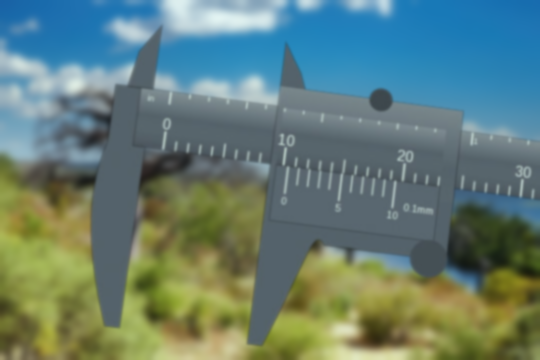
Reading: 10.4 mm
